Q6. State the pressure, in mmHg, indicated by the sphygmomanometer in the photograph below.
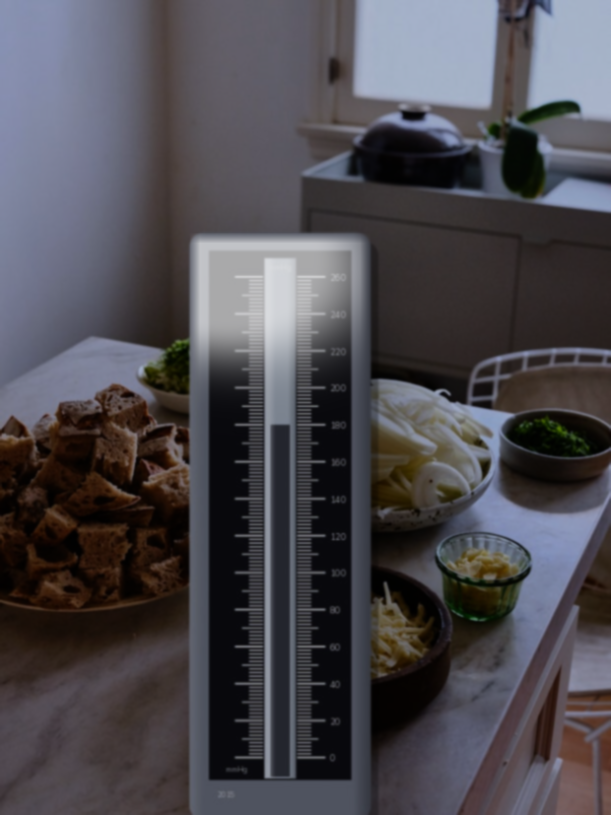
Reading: 180 mmHg
